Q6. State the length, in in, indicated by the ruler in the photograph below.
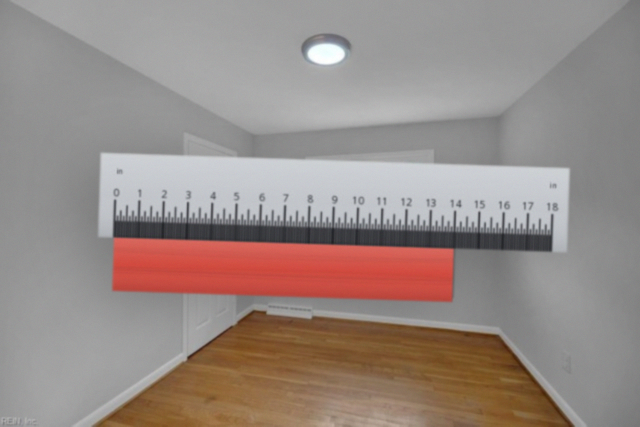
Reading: 14 in
